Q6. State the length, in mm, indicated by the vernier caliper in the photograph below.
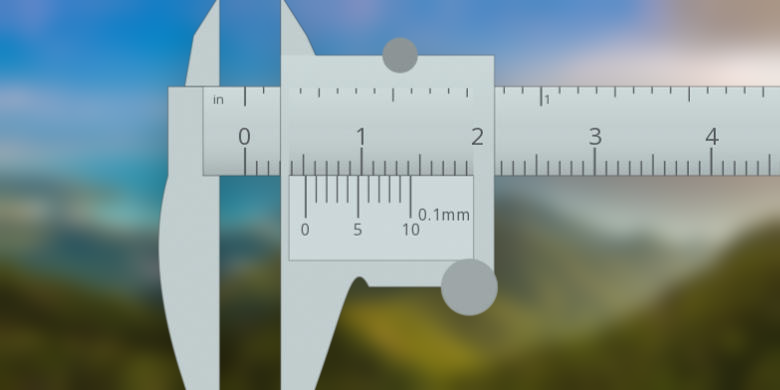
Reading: 5.2 mm
